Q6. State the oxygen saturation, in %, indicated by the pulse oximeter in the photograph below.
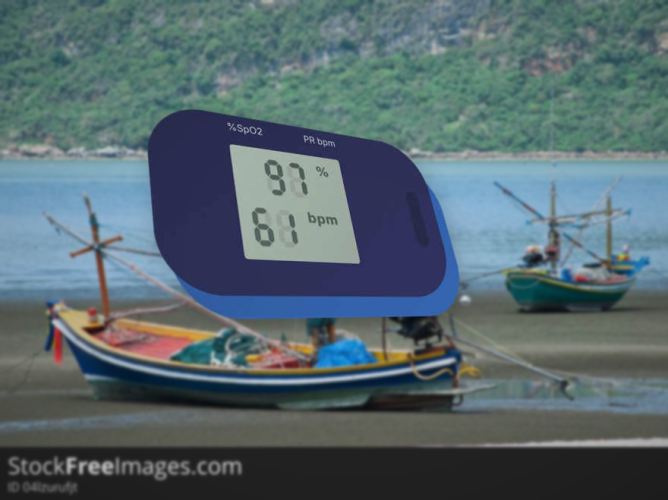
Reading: 97 %
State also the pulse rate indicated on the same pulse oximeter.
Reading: 61 bpm
